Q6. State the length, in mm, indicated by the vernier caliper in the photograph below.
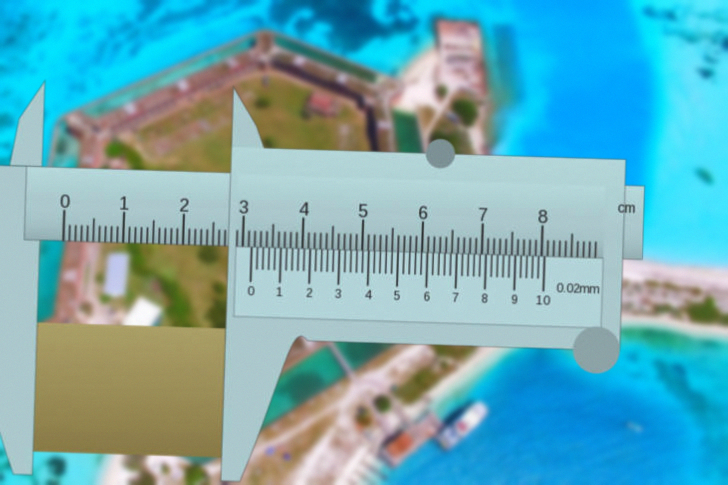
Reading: 31.5 mm
